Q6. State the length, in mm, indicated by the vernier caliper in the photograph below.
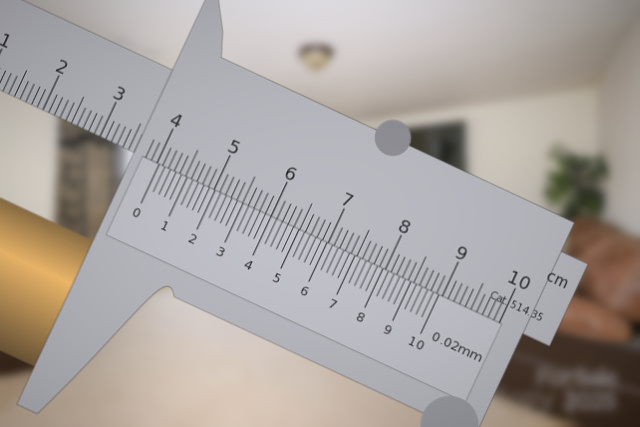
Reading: 40.4 mm
